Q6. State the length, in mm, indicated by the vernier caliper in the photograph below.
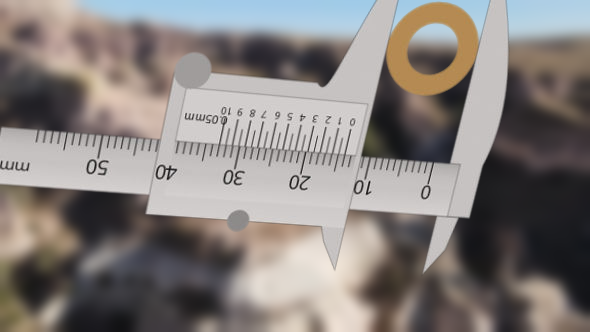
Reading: 14.0 mm
